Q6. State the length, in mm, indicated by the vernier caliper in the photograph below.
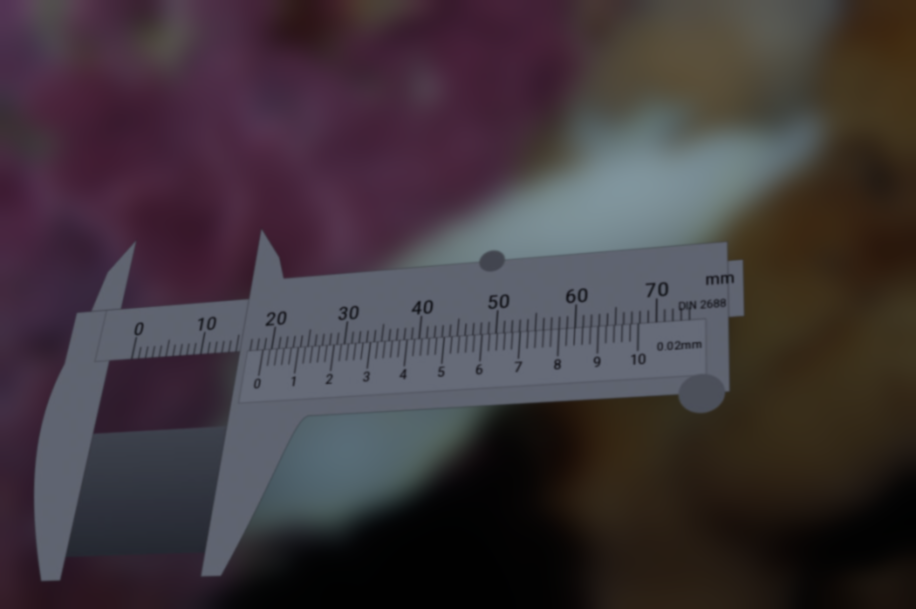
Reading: 18.8 mm
